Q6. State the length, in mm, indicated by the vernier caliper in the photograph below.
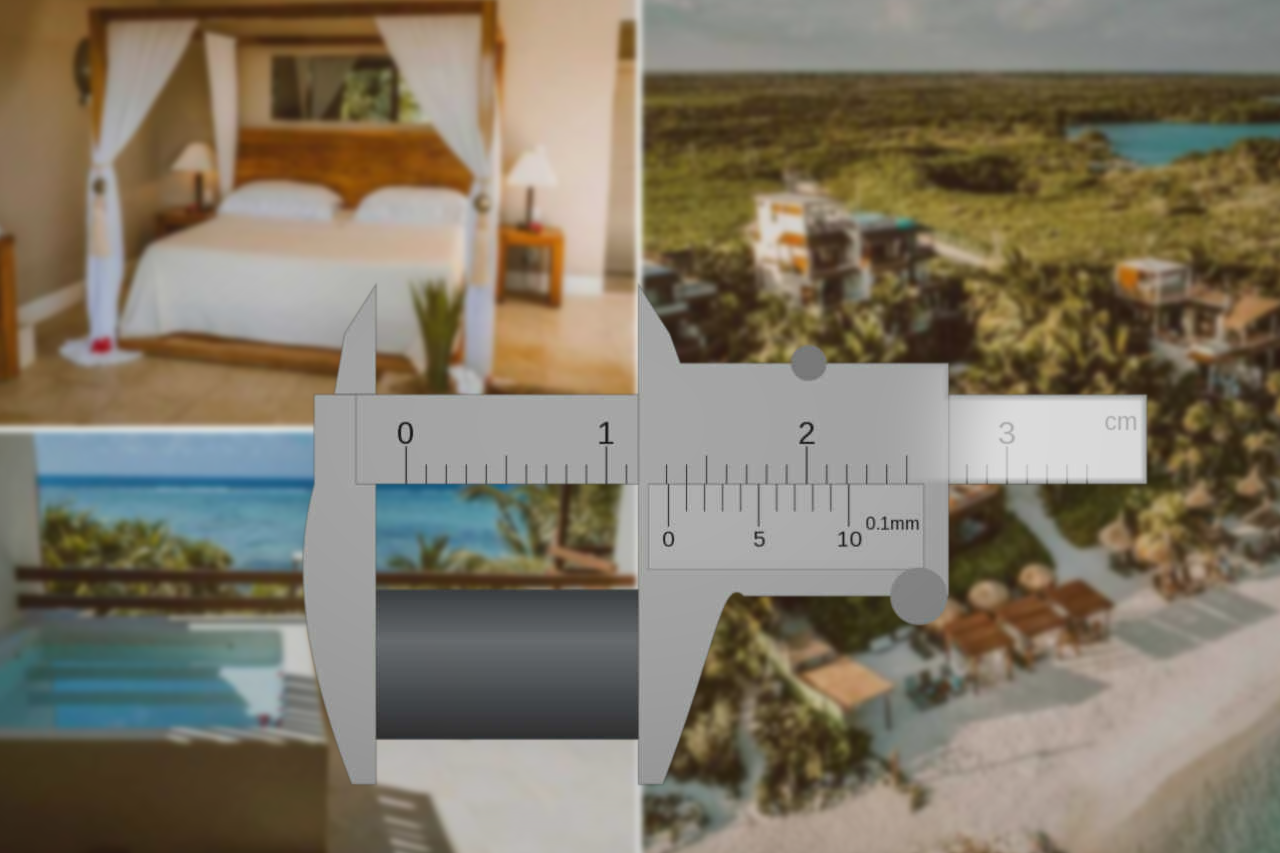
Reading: 13.1 mm
